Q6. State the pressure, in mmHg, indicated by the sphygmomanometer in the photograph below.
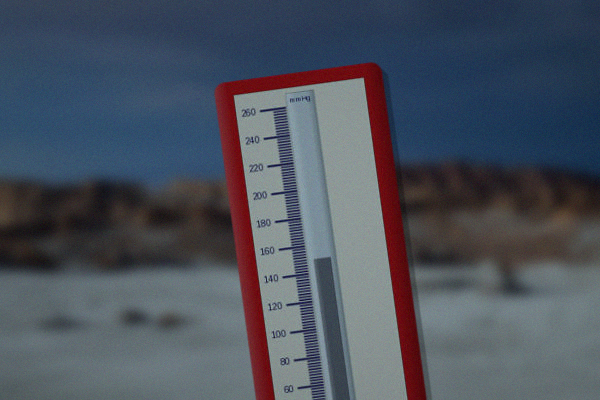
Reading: 150 mmHg
